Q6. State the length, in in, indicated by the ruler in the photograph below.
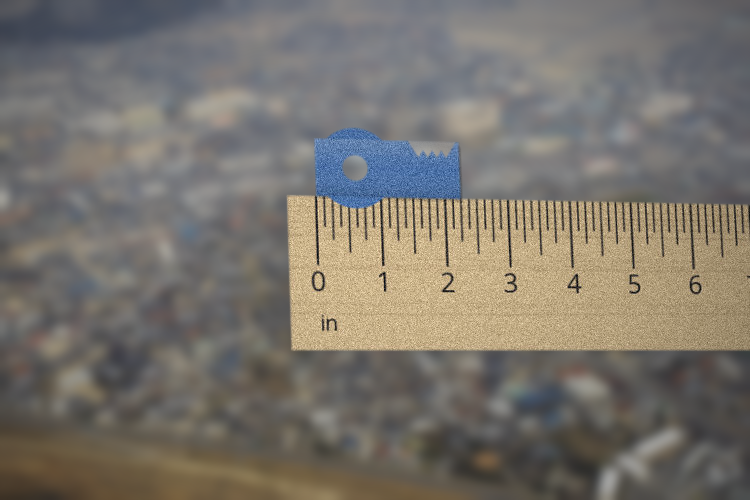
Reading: 2.25 in
